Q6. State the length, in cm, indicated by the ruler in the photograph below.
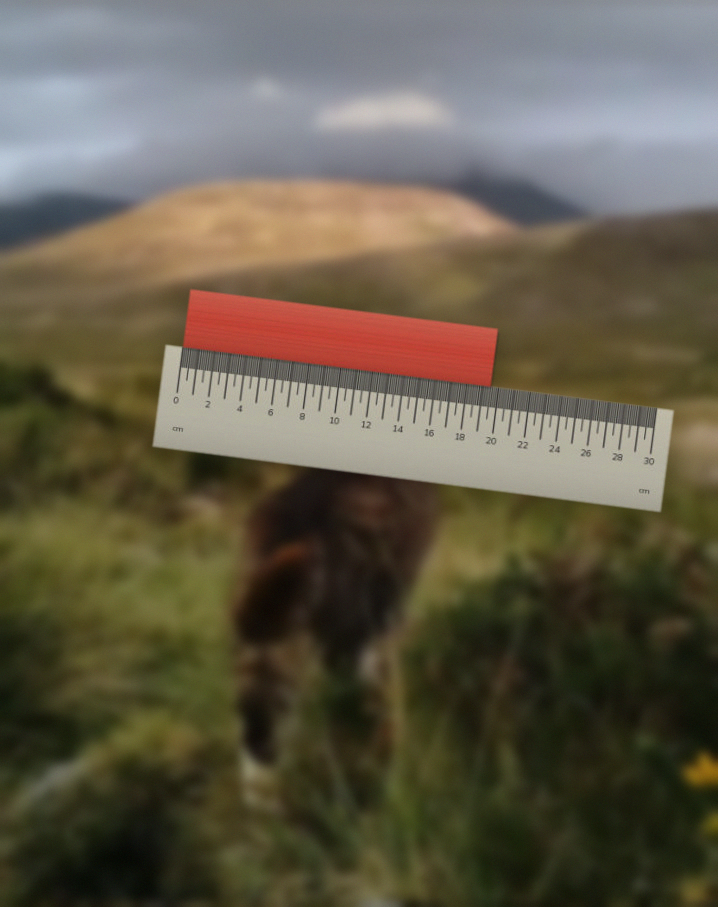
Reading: 19.5 cm
